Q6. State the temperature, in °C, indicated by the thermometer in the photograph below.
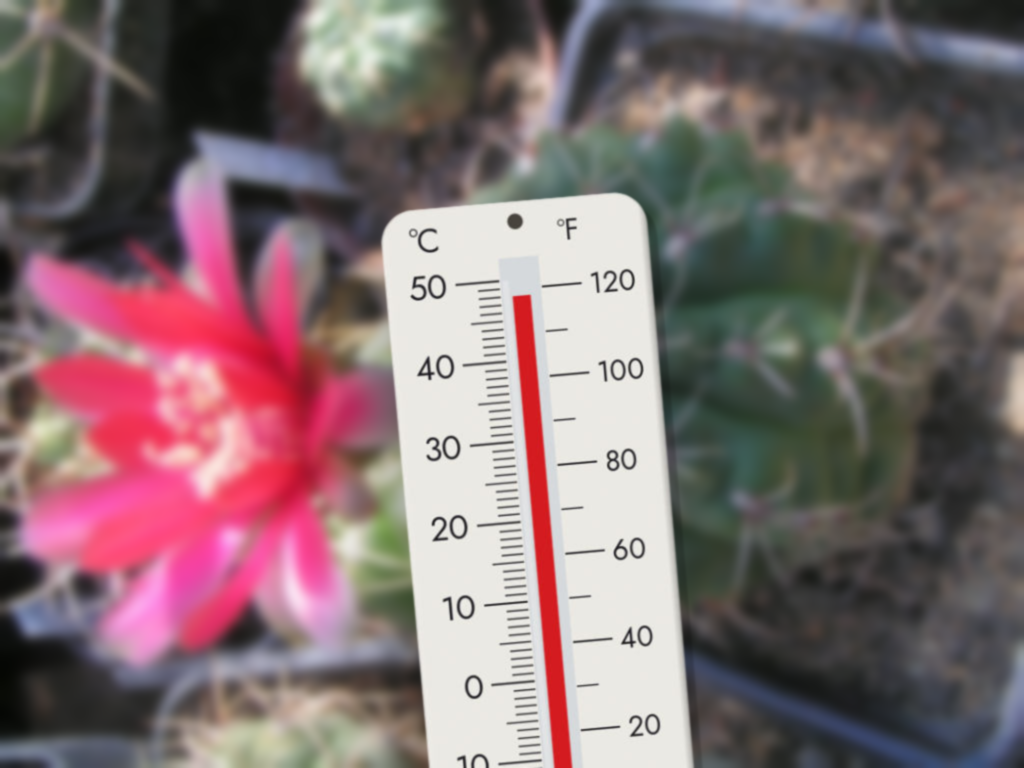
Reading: 48 °C
